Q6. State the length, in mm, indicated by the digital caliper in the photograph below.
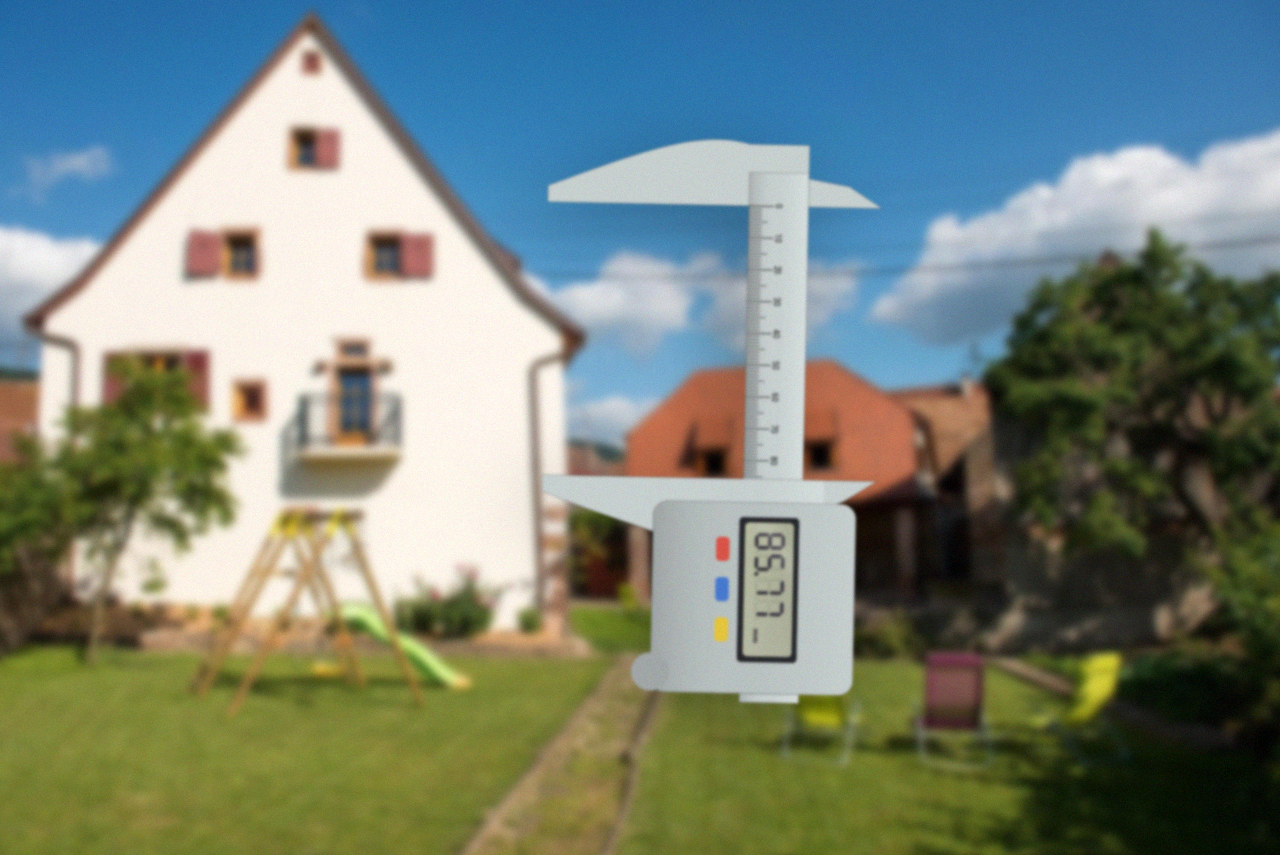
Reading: 85.77 mm
